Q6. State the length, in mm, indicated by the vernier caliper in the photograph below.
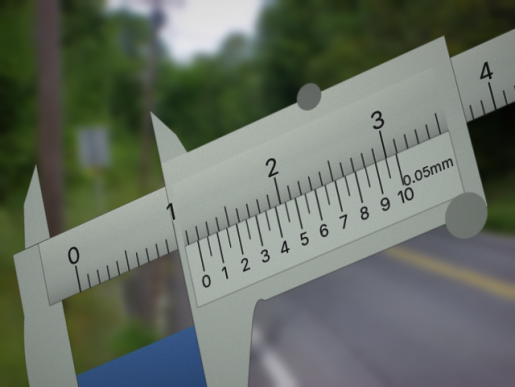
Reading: 11.9 mm
